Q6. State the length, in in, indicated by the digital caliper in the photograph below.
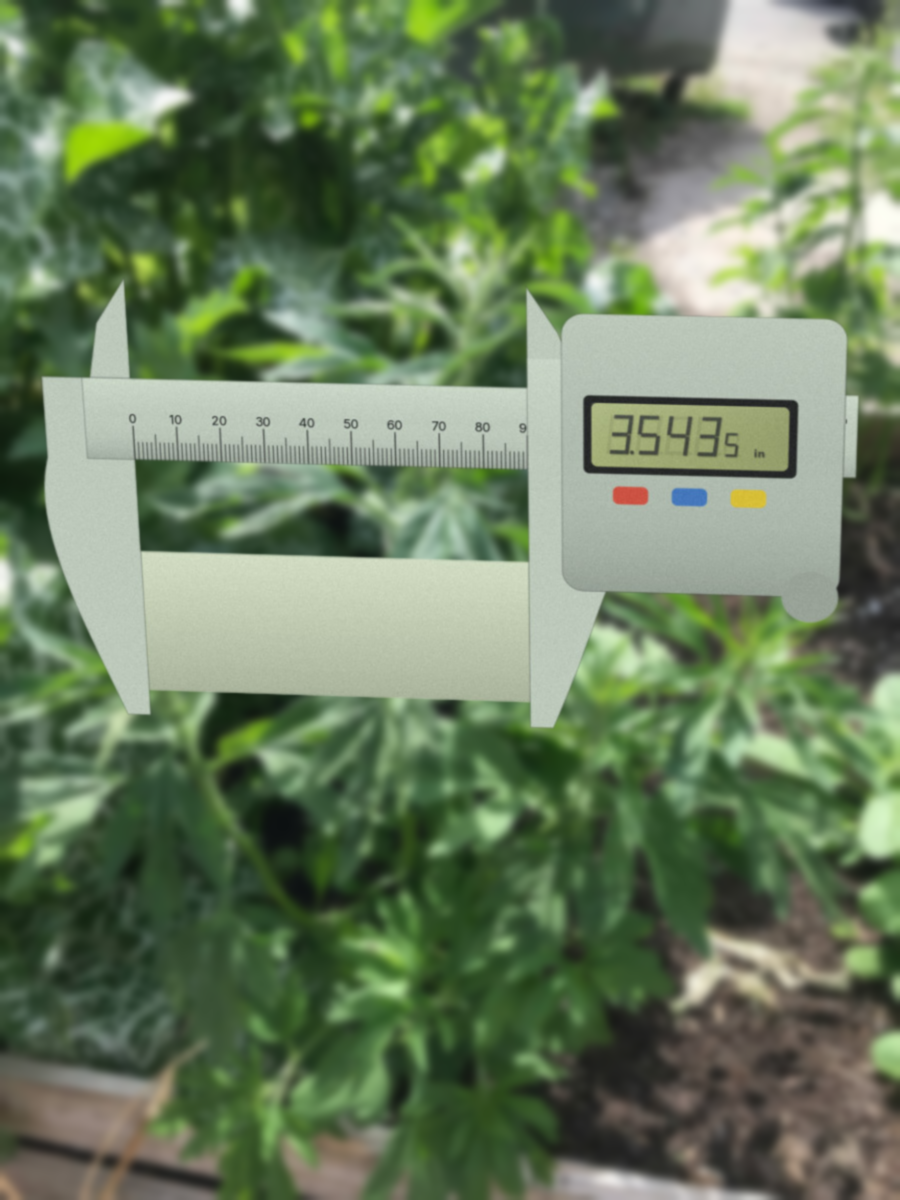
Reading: 3.5435 in
